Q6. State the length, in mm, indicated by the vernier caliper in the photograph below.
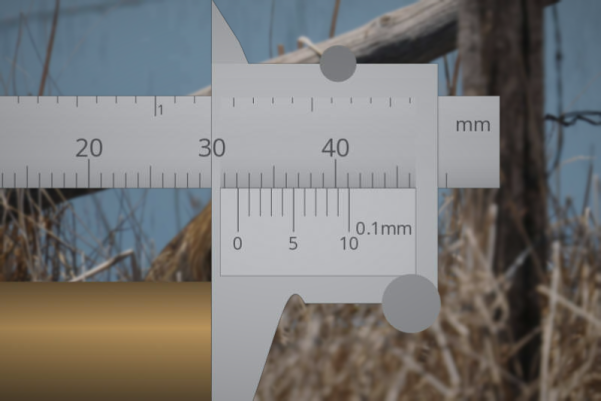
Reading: 32.1 mm
